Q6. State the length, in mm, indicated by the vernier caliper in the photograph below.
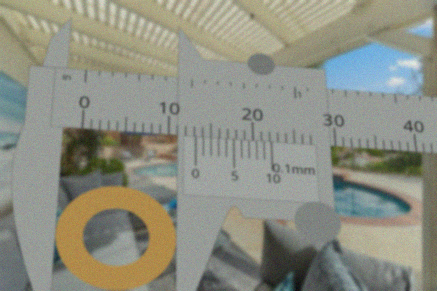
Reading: 13.2 mm
